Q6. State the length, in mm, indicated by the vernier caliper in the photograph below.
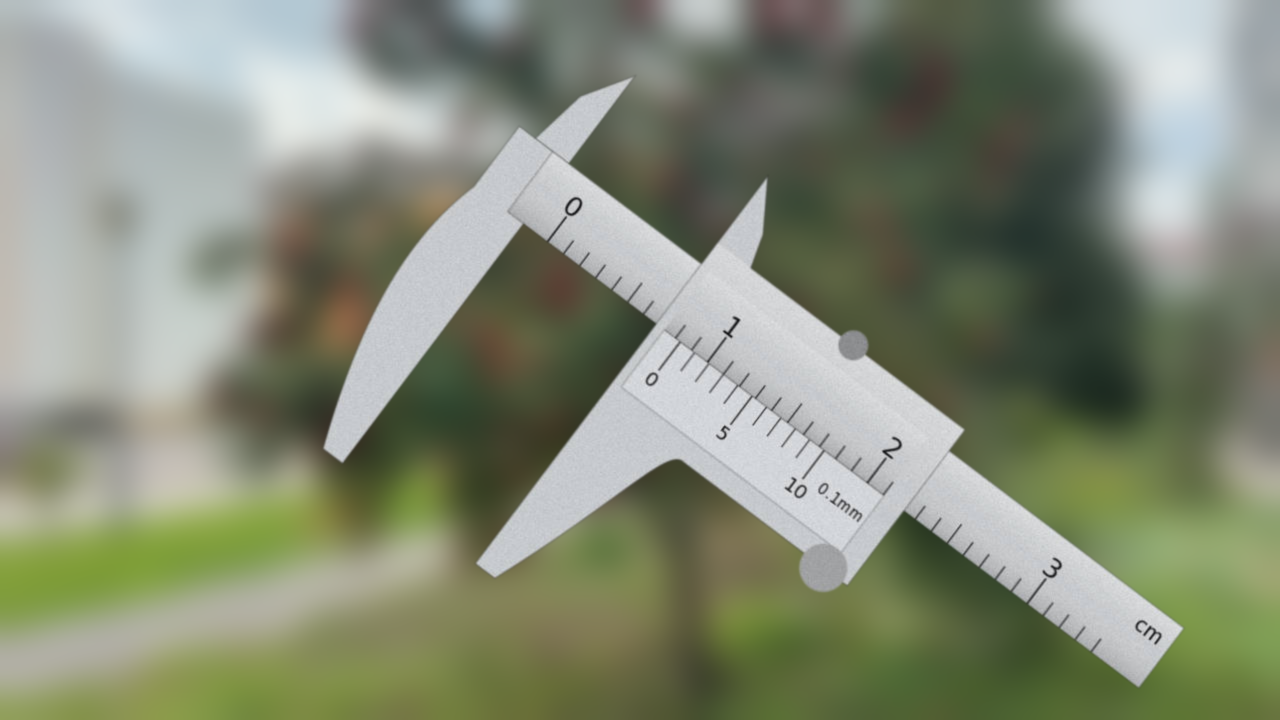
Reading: 8.3 mm
